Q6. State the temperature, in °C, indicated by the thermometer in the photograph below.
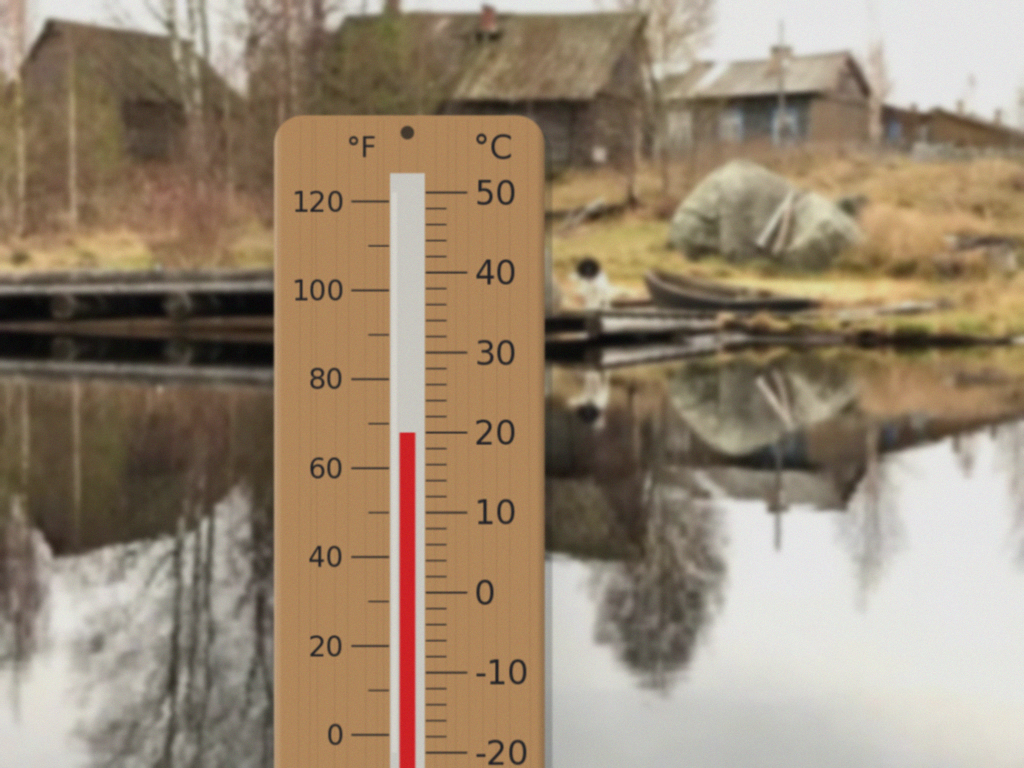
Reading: 20 °C
